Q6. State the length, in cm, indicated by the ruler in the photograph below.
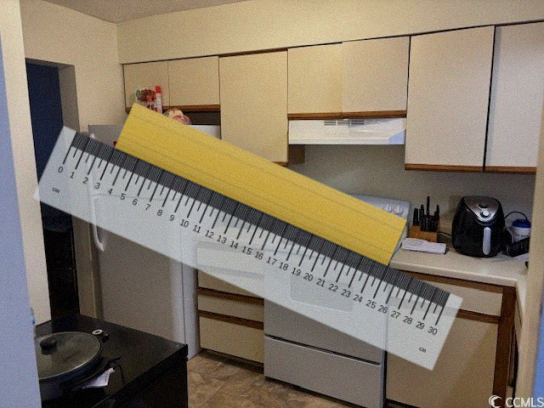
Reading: 22 cm
